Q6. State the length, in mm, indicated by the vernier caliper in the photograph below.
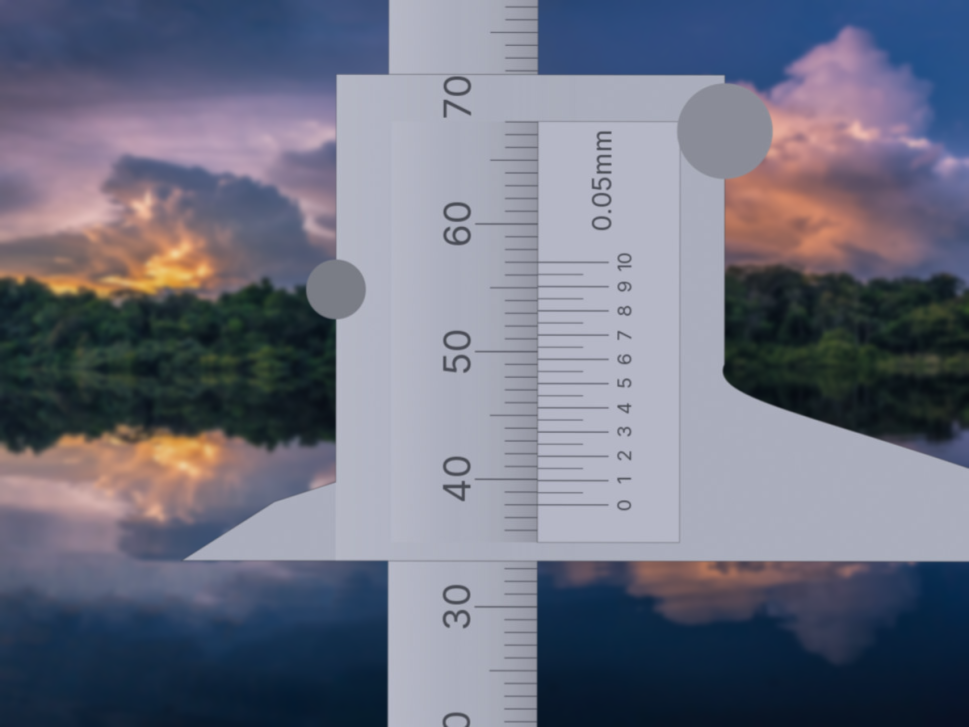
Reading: 38.0 mm
